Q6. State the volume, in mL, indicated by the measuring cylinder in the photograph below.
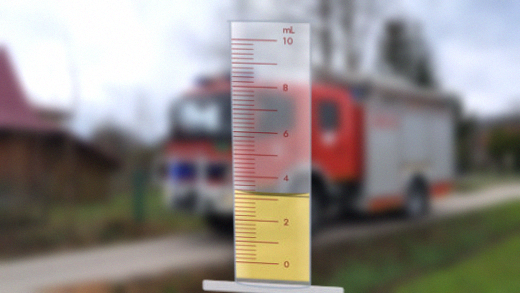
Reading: 3.2 mL
